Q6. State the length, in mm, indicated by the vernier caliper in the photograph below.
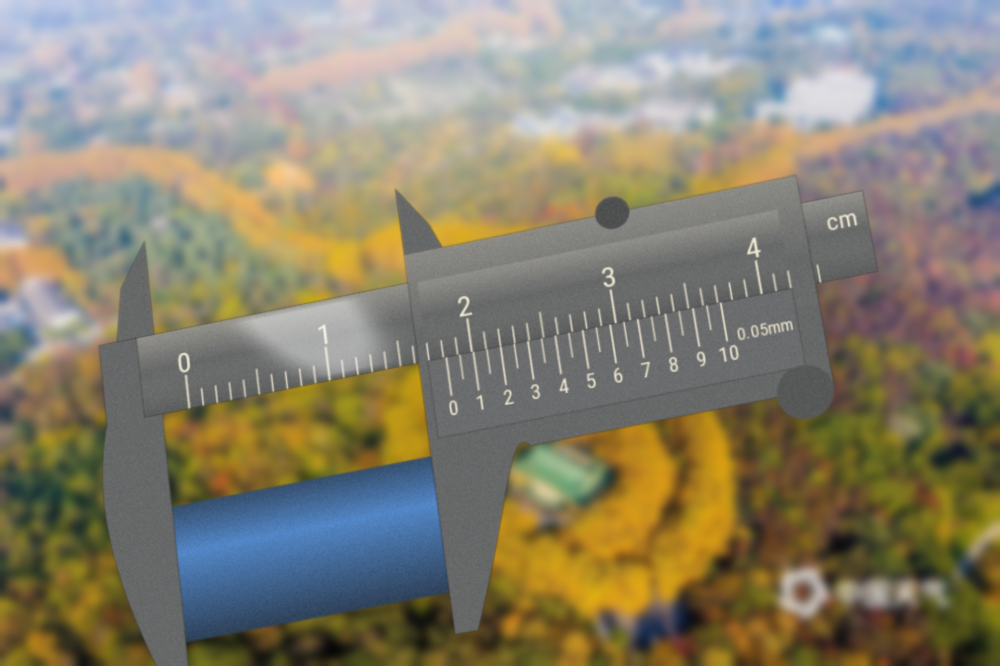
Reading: 18.2 mm
